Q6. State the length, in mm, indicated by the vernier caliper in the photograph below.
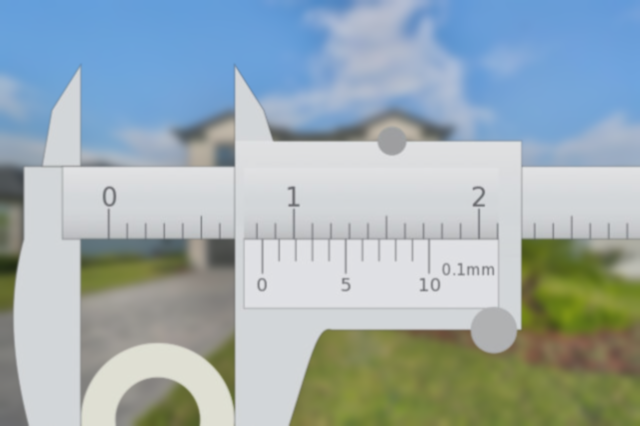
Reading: 8.3 mm
